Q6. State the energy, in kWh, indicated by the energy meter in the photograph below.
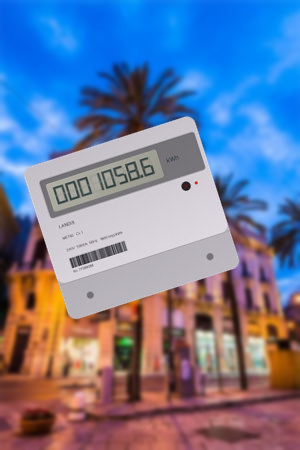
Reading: 1058.6 kWh
